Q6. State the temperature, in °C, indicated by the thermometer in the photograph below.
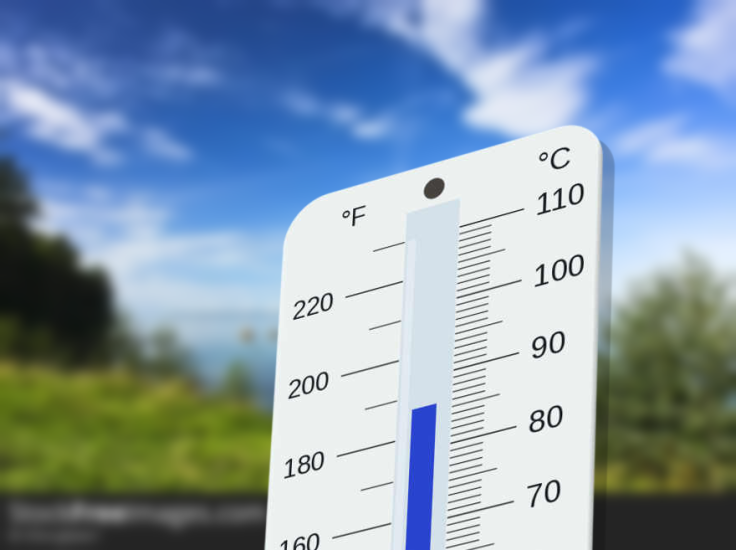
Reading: 86 °C
